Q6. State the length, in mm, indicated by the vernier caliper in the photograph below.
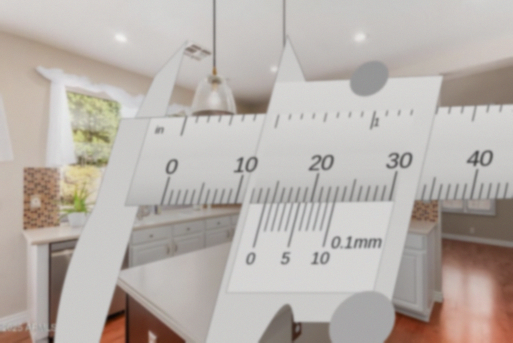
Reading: 14.0 mm
